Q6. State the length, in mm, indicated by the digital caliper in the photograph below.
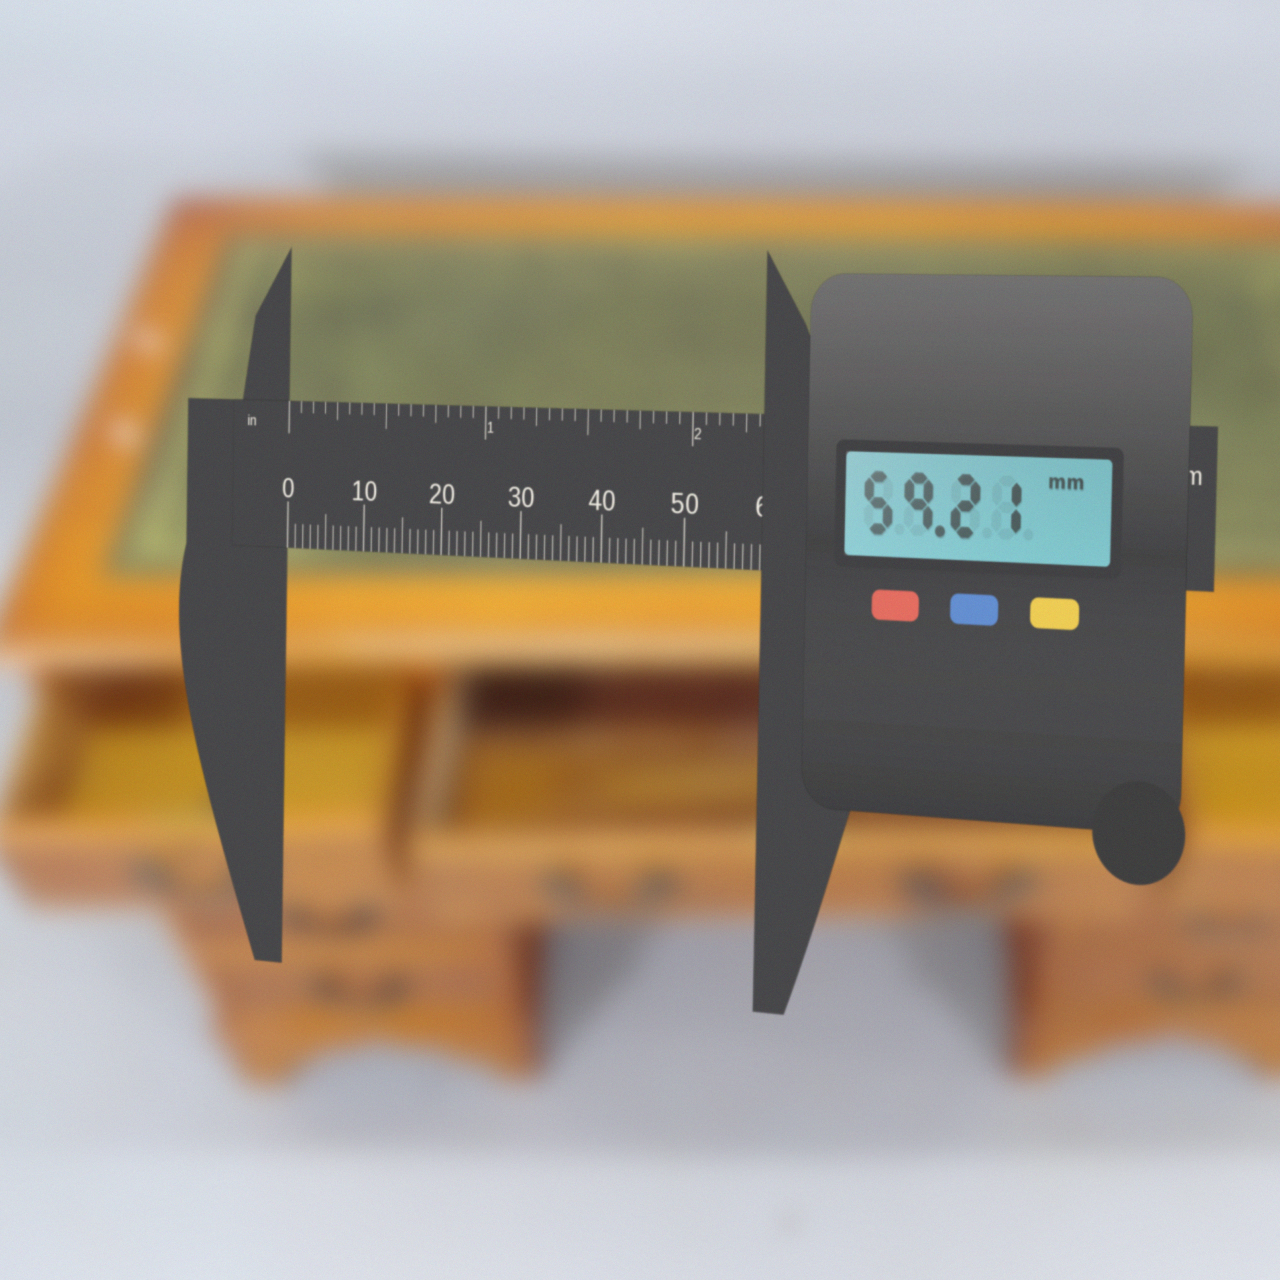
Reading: 59.21 mm
